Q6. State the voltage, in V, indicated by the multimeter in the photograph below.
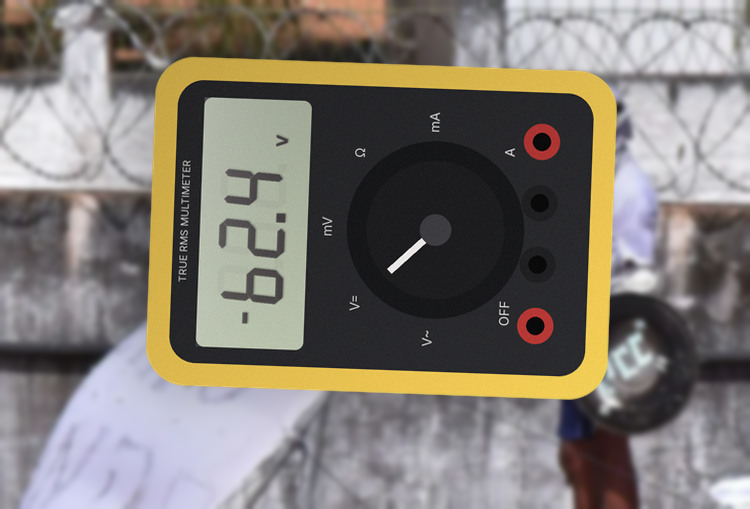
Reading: -62.4 V
